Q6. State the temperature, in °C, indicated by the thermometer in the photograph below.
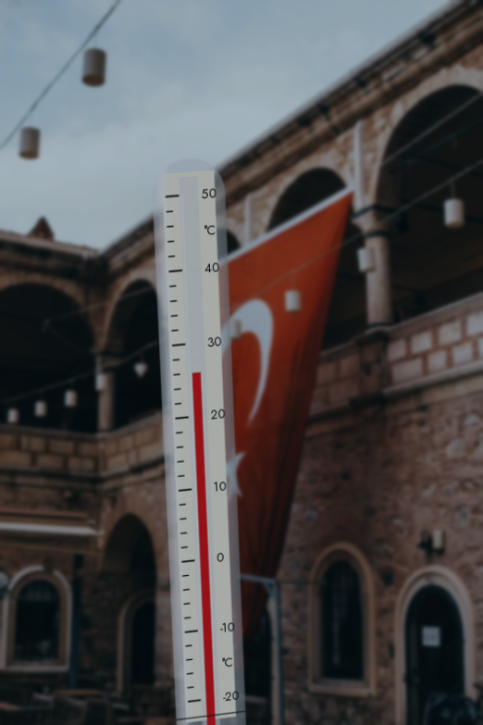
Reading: 26 °C
